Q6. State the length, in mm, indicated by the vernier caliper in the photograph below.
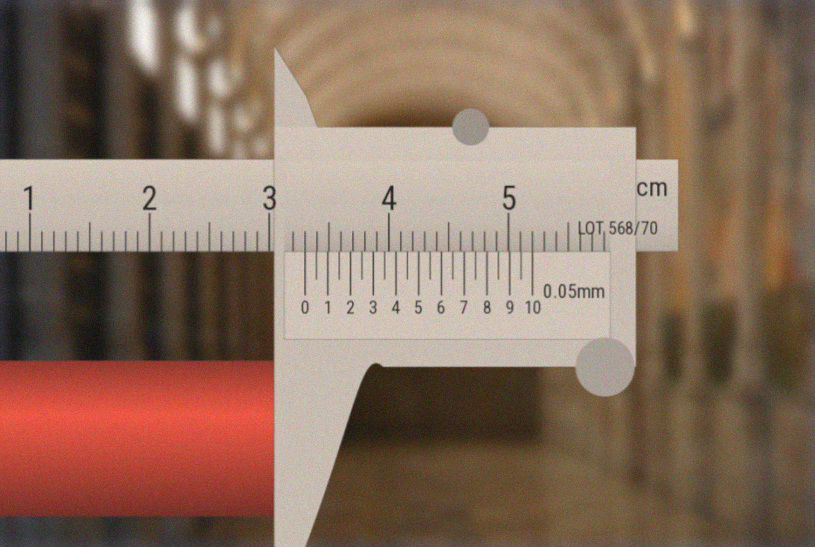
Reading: 33.0 mm
